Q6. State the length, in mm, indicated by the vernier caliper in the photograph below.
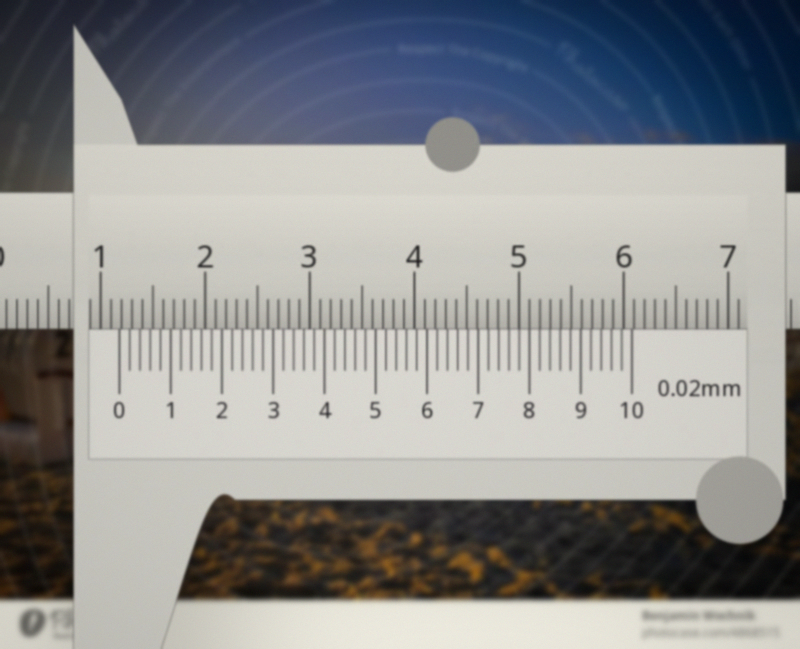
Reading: 11.8 mm
